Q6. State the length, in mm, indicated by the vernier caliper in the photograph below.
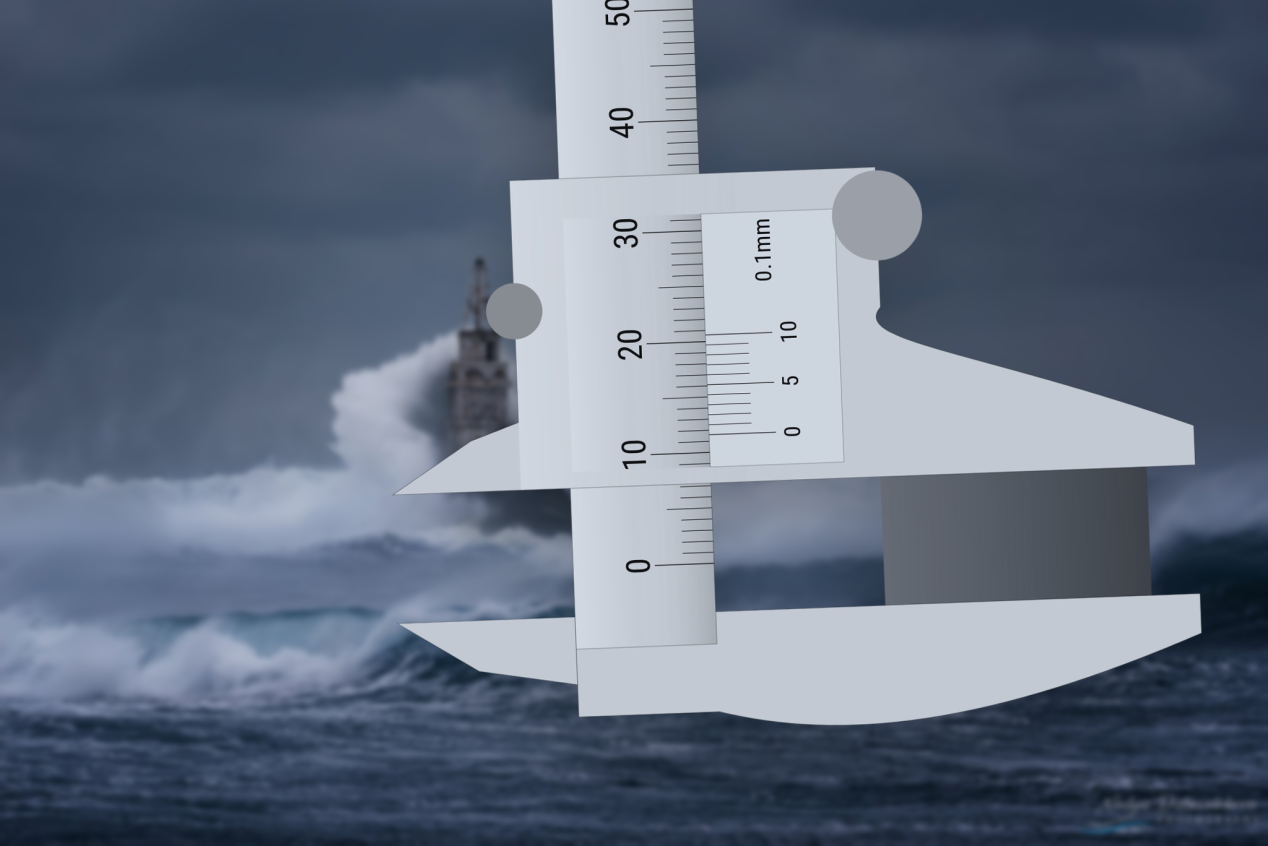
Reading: 11.6 mm
